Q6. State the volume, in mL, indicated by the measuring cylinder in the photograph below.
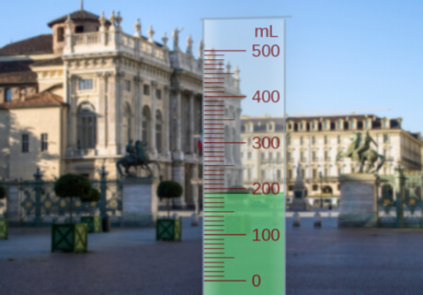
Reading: 190 mL
